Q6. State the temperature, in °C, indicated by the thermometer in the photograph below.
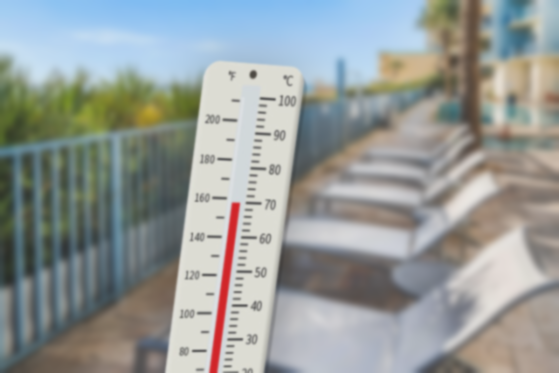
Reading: 70 °C
